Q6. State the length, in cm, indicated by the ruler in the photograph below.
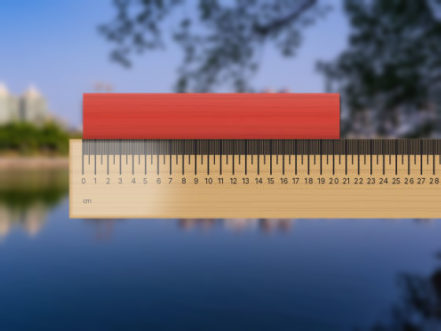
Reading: 20.5 cm
